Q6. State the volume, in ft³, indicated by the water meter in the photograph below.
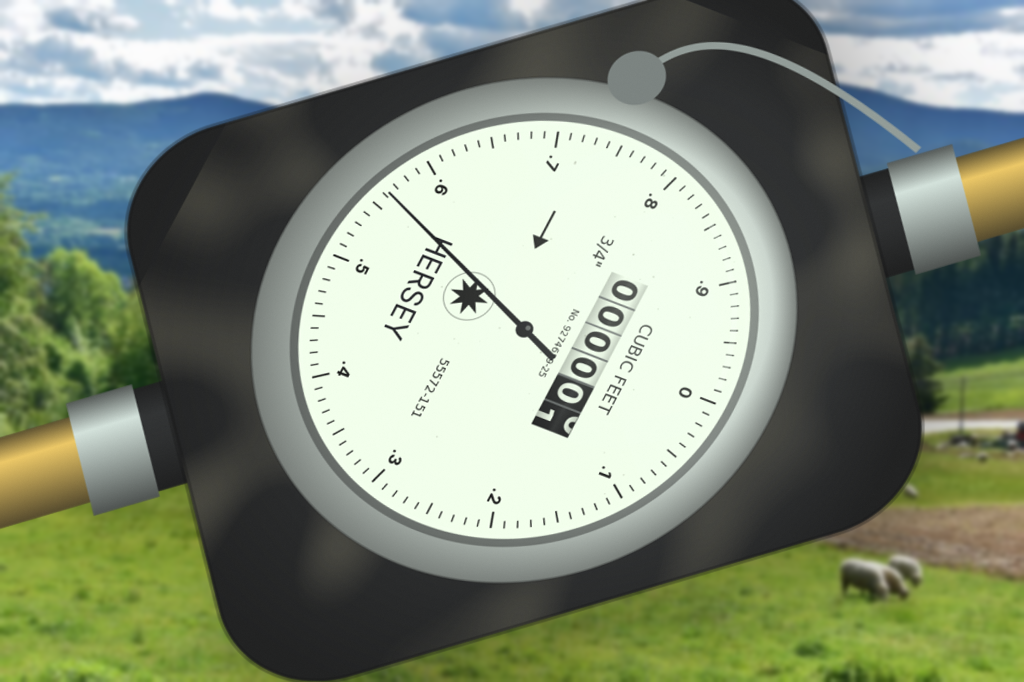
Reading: 0.56 ft³
